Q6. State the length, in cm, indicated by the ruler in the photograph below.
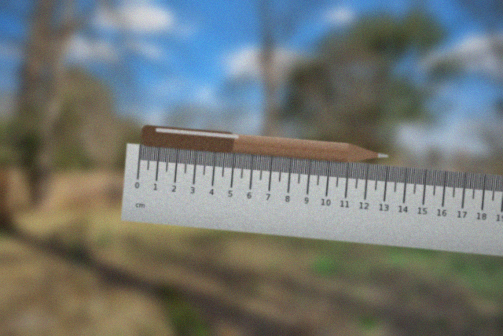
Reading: 13 cm
